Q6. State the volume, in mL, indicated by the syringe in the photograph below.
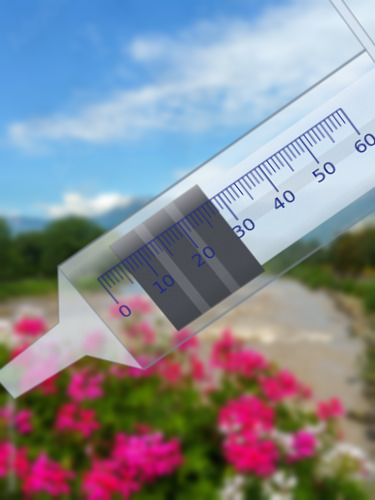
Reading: 6 mL
